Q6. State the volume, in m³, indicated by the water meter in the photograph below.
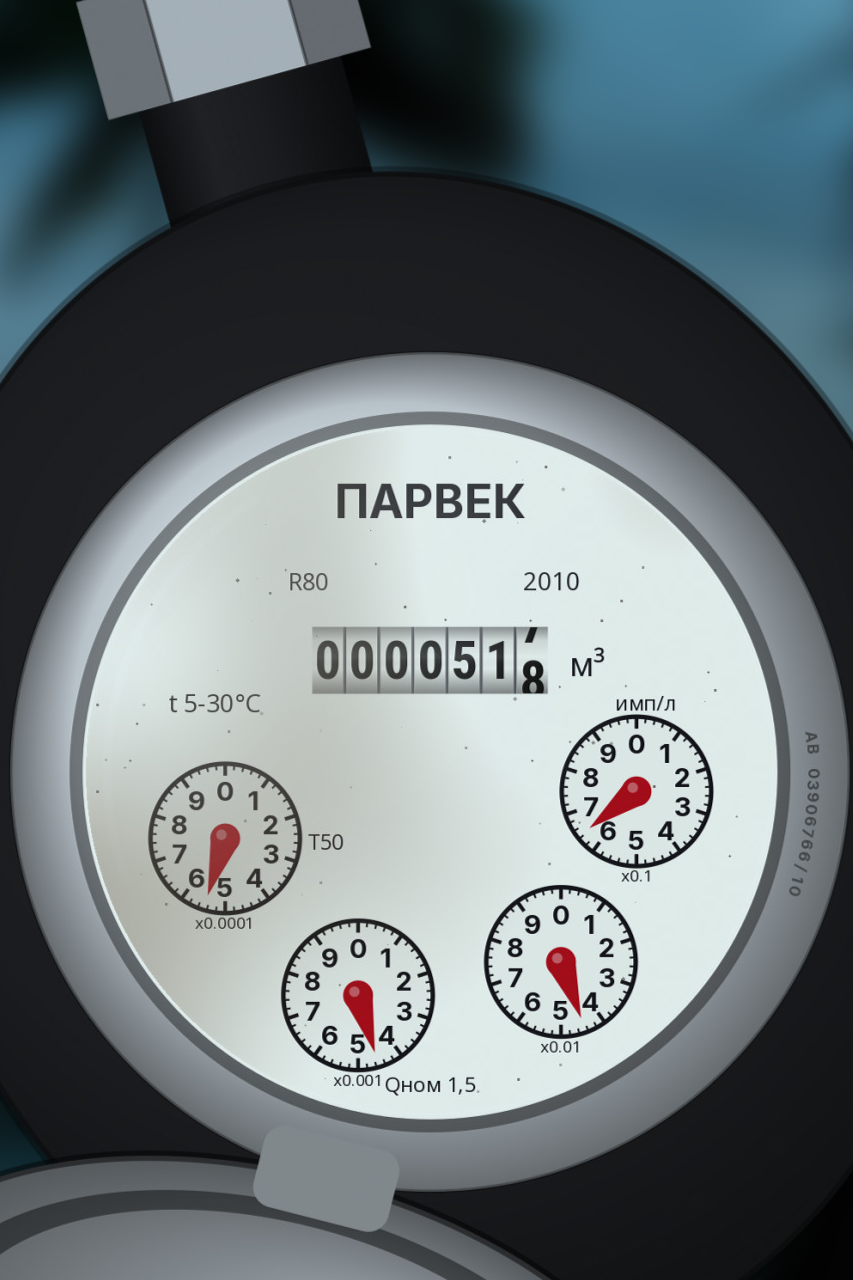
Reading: 517.6445 m³
